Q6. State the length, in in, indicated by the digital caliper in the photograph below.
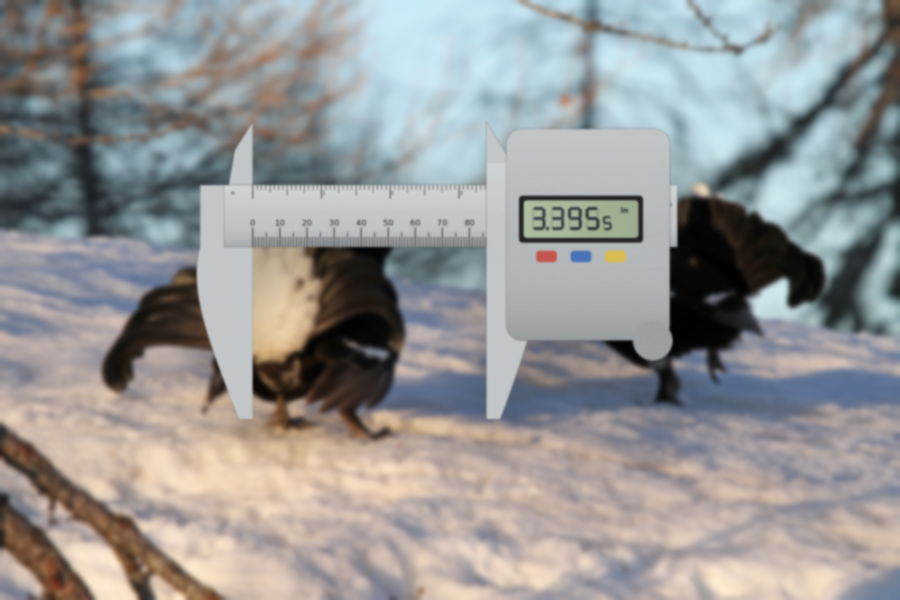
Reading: 3.3955 in
